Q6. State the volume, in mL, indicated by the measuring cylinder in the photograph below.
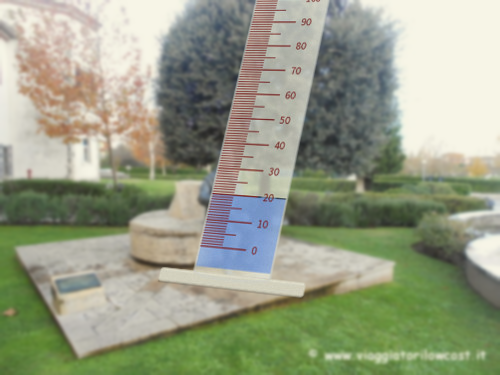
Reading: 20 mL
